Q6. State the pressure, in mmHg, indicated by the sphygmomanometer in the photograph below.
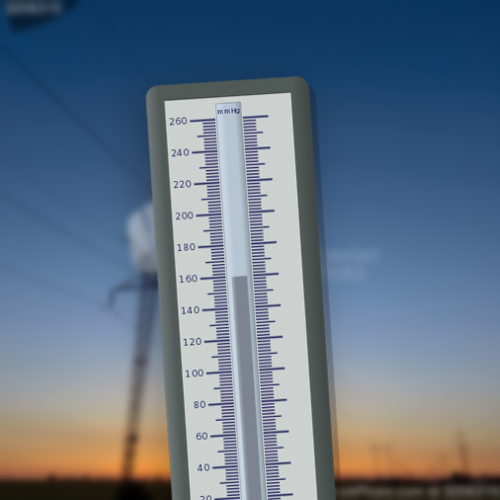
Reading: 160 mmHg
